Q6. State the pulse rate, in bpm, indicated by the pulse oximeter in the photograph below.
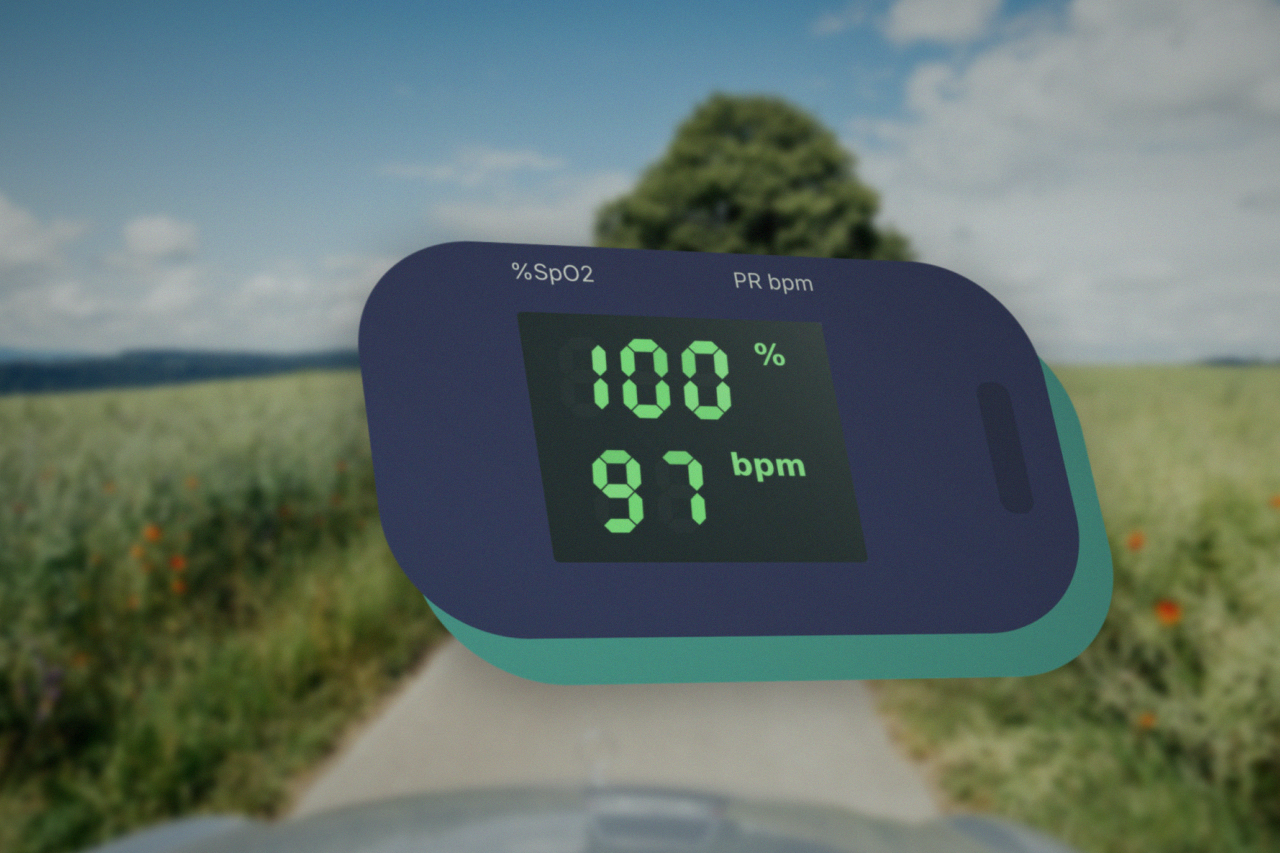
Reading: 97 bpm
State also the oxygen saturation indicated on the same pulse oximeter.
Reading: 100 %
